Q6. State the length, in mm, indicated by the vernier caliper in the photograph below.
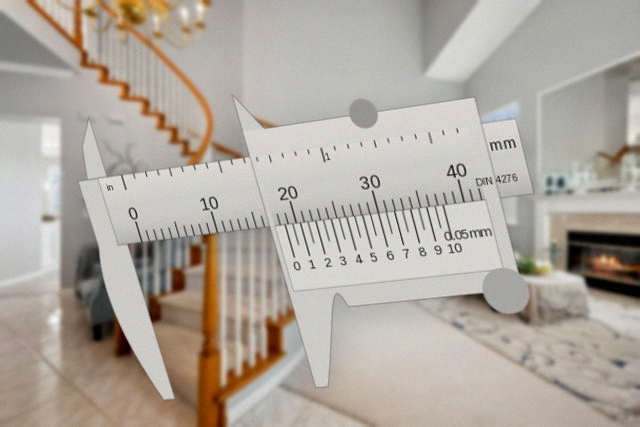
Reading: 18.6 mm
